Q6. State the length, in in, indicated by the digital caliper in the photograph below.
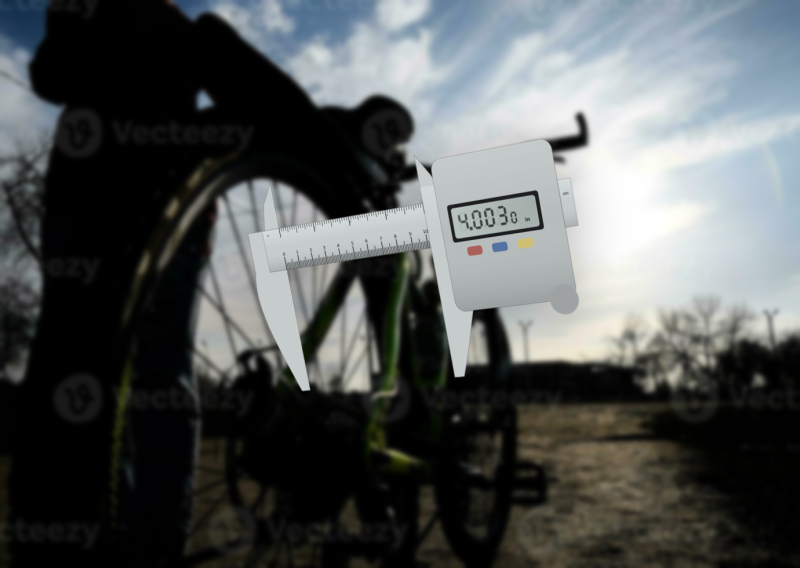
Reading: 4.0030 in
